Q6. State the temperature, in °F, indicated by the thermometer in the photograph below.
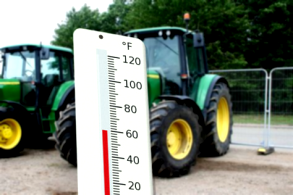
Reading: 60 °F
